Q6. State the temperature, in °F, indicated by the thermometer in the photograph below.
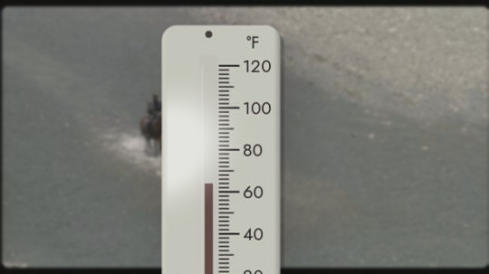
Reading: 64 °F
